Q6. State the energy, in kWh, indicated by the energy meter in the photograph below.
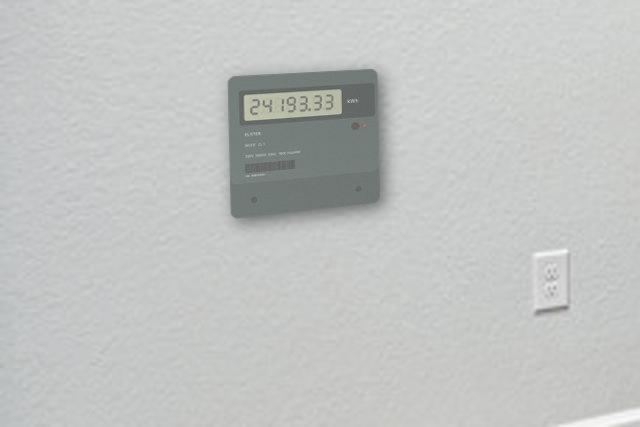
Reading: 24193.33 kWh
